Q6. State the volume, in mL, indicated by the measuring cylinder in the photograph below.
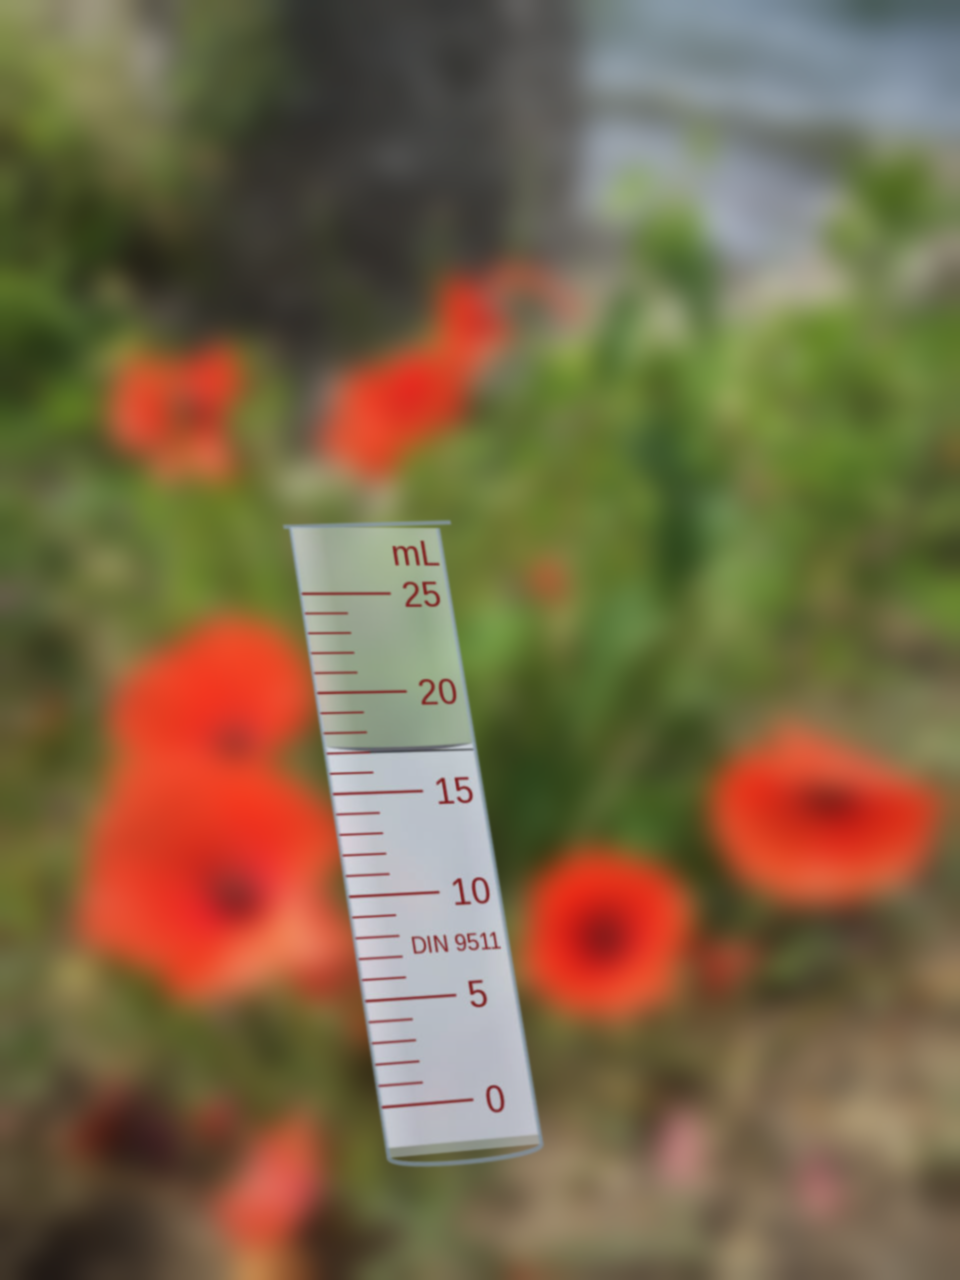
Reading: 17 mL
